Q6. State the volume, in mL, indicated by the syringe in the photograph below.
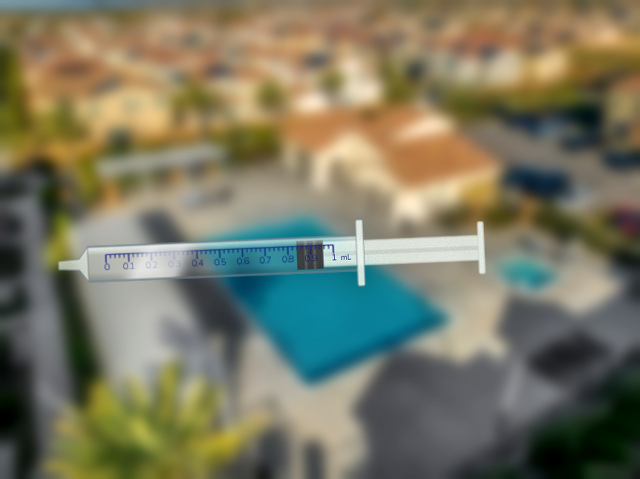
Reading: 0.84 mL
